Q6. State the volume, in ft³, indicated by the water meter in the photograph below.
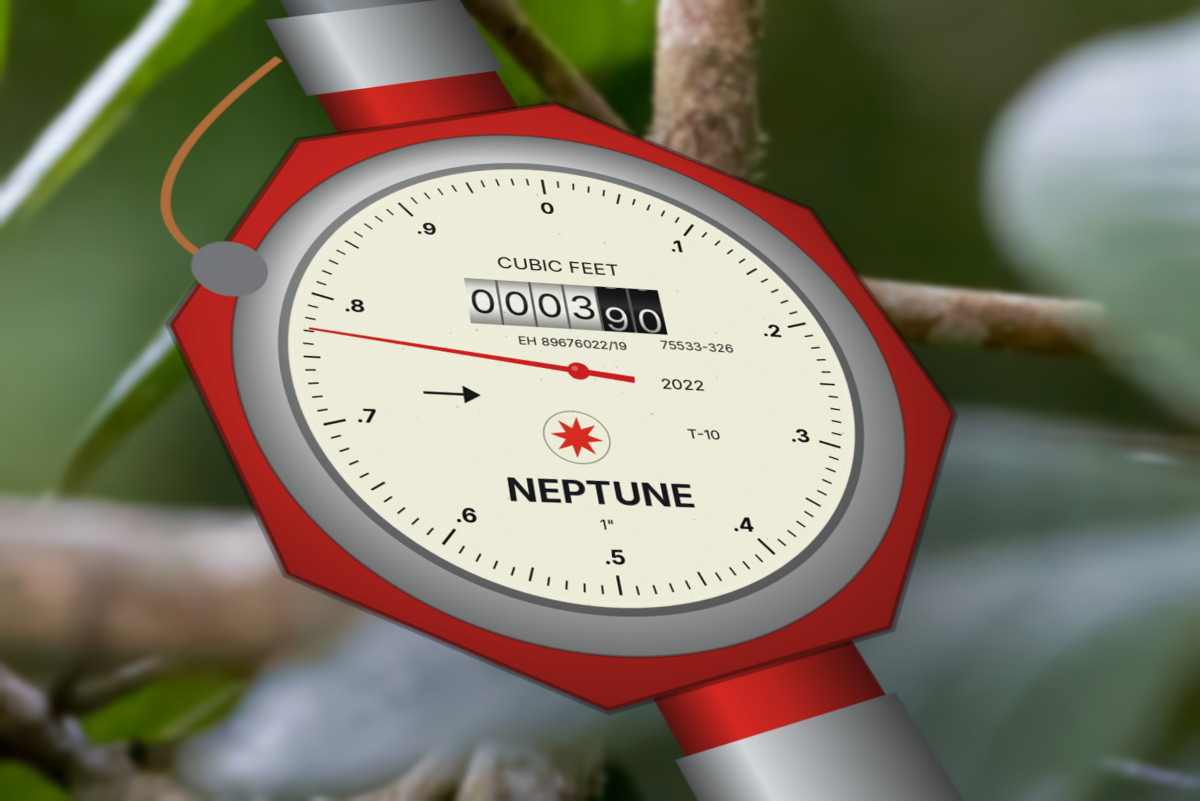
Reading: 389.77 ft³
